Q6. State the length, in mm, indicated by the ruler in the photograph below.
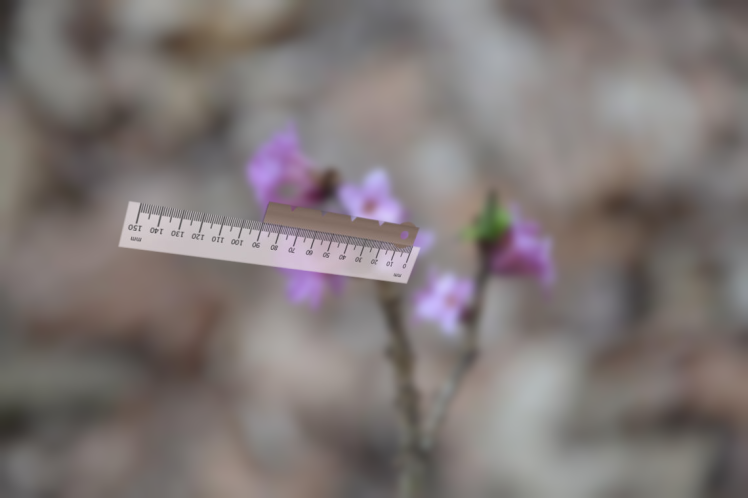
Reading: 90 mm
